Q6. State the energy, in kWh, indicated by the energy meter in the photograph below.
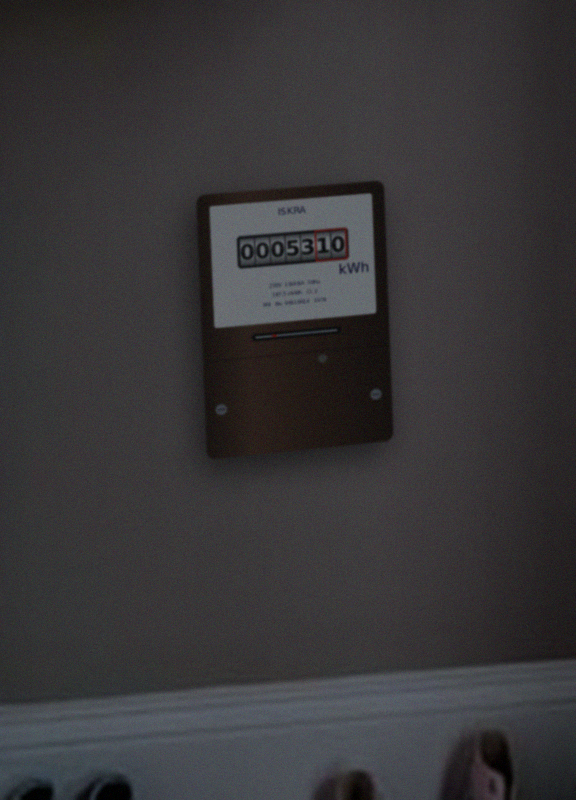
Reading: 53.10 kWh
